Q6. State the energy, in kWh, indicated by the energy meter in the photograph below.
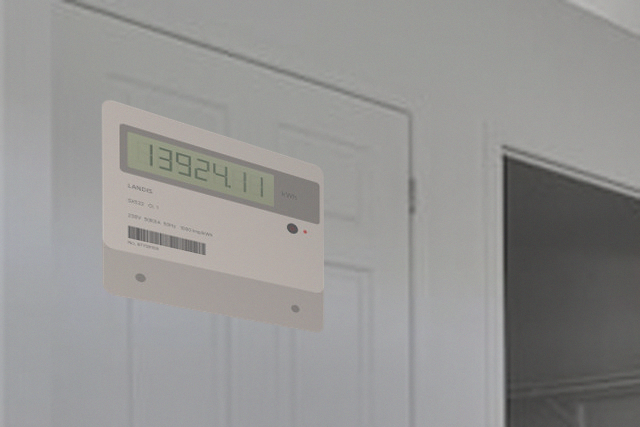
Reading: 13924.11 kWh
